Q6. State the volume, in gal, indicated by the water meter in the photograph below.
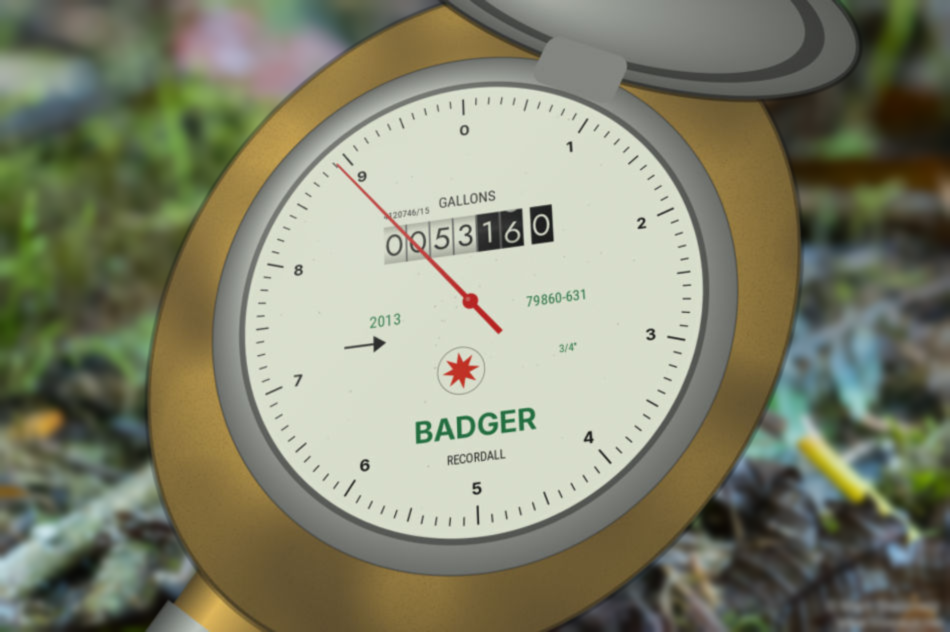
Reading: 53158.9 gal
